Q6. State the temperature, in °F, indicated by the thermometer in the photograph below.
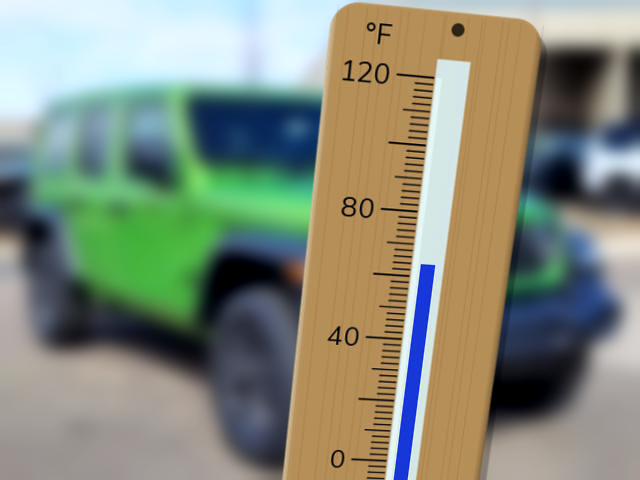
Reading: 64 °F
